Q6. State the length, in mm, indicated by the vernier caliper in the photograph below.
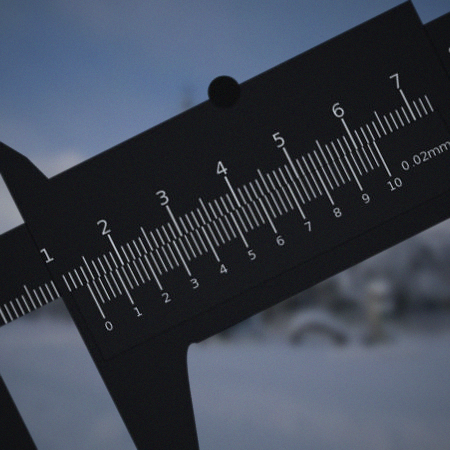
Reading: 13.8 mm
